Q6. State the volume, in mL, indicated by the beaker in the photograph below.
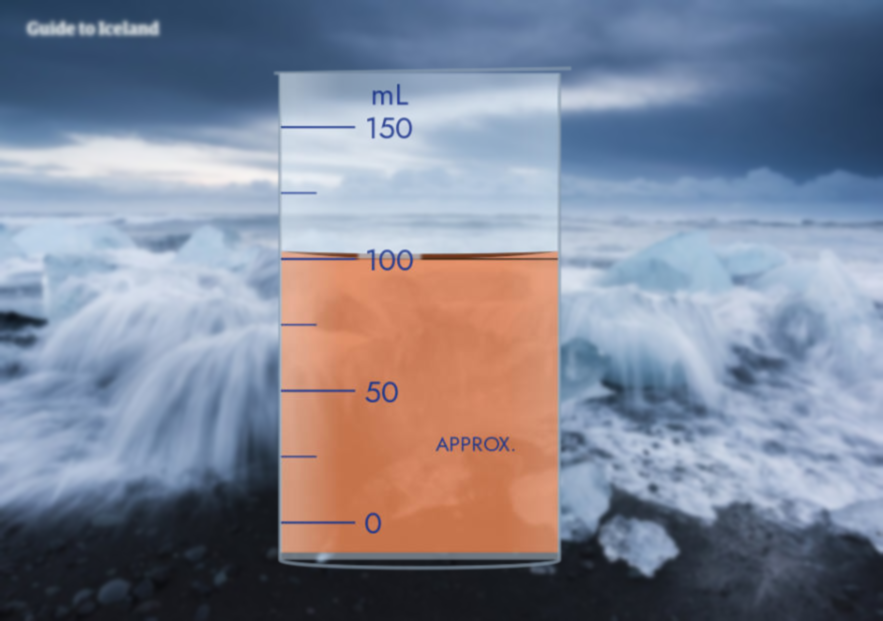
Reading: 100 mL
